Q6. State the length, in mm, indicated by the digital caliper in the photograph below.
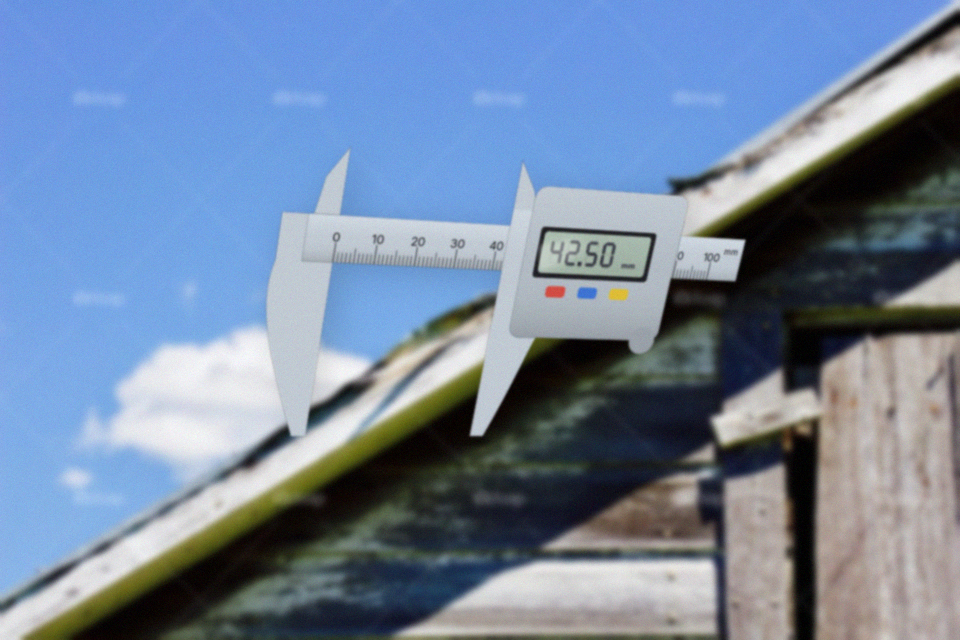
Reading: 42.50 mm
